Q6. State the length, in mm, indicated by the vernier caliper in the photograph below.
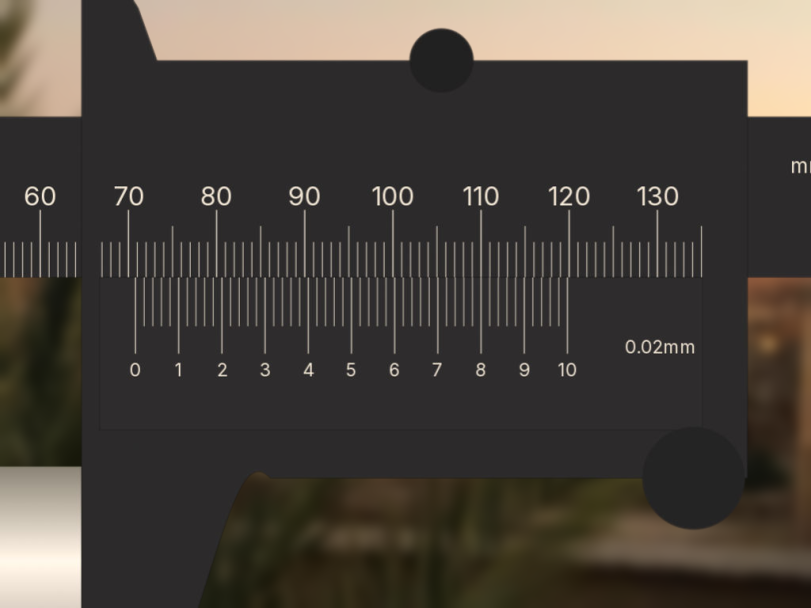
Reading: 70.8 mm
